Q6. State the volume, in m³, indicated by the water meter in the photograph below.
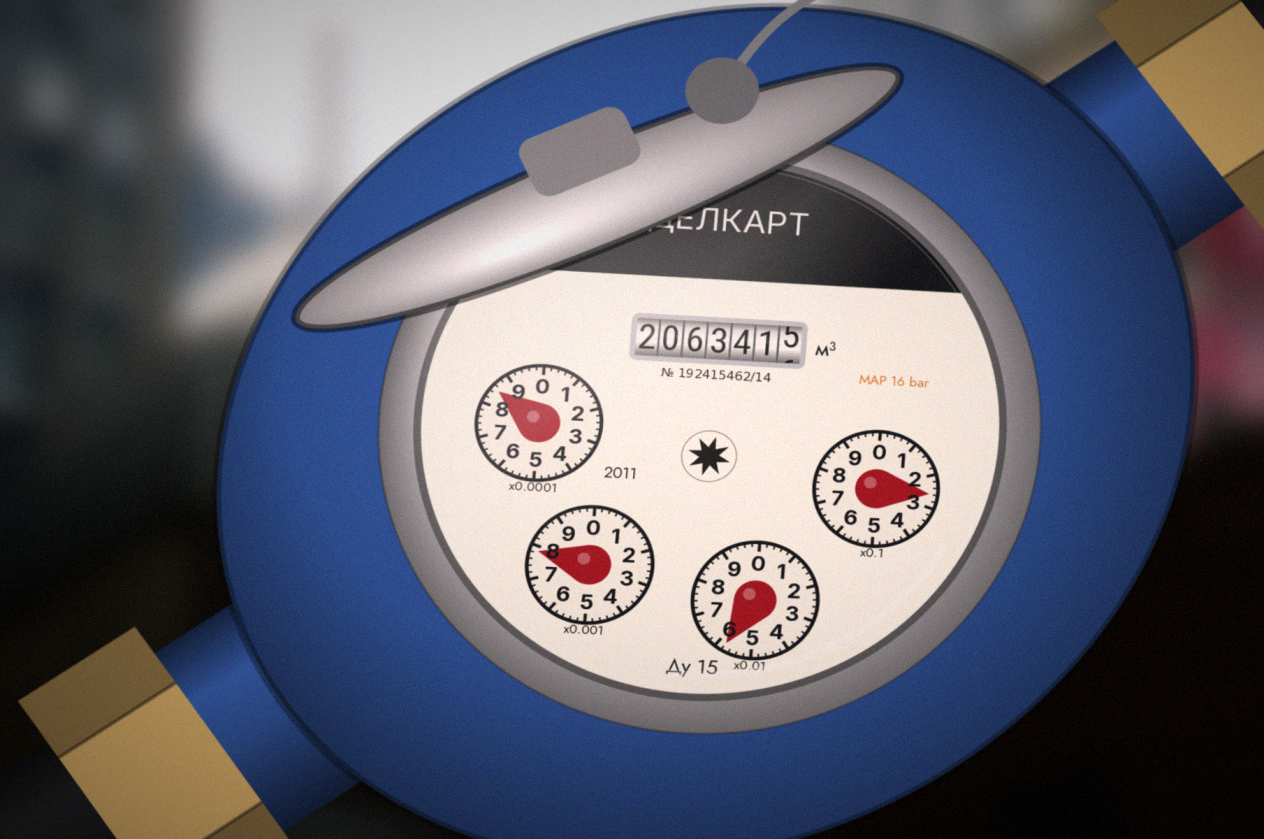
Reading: 2063415.2578 m³
